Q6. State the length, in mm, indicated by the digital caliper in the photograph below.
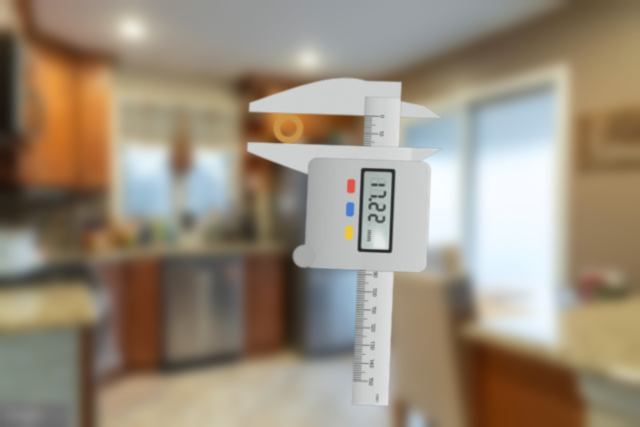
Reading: 17.22 mm
